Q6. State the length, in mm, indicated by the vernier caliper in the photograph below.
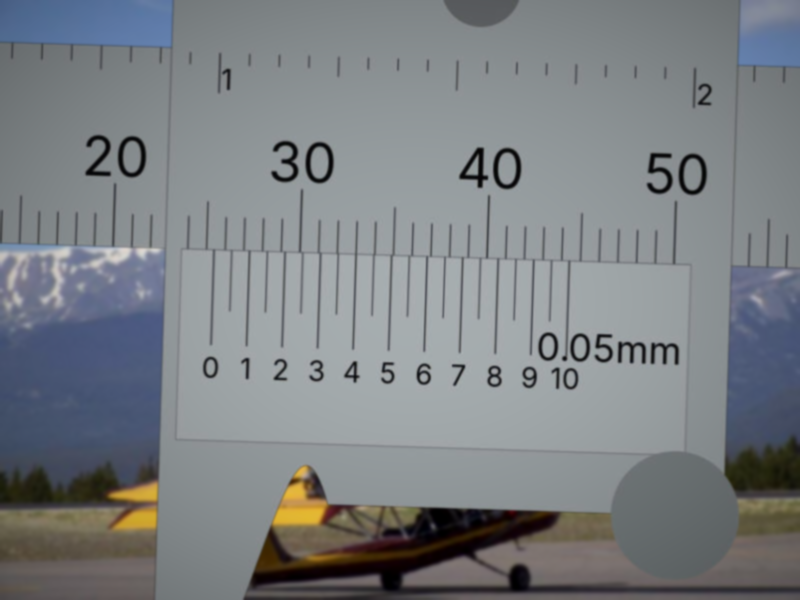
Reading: 25.4 mm
